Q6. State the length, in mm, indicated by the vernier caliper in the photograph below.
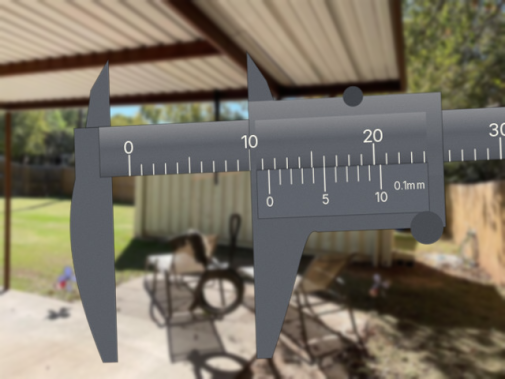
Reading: 11.5 mm
